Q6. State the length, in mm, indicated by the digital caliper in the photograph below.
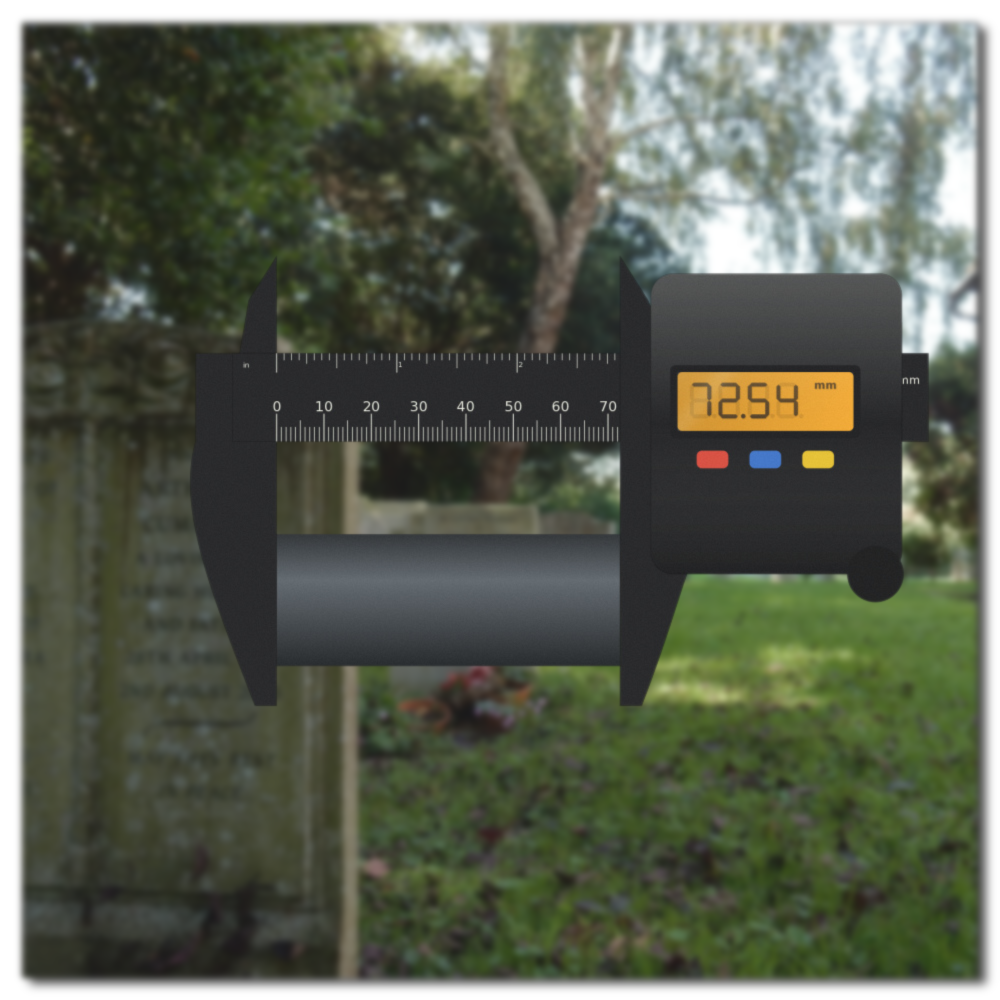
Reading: 72.54 mm
